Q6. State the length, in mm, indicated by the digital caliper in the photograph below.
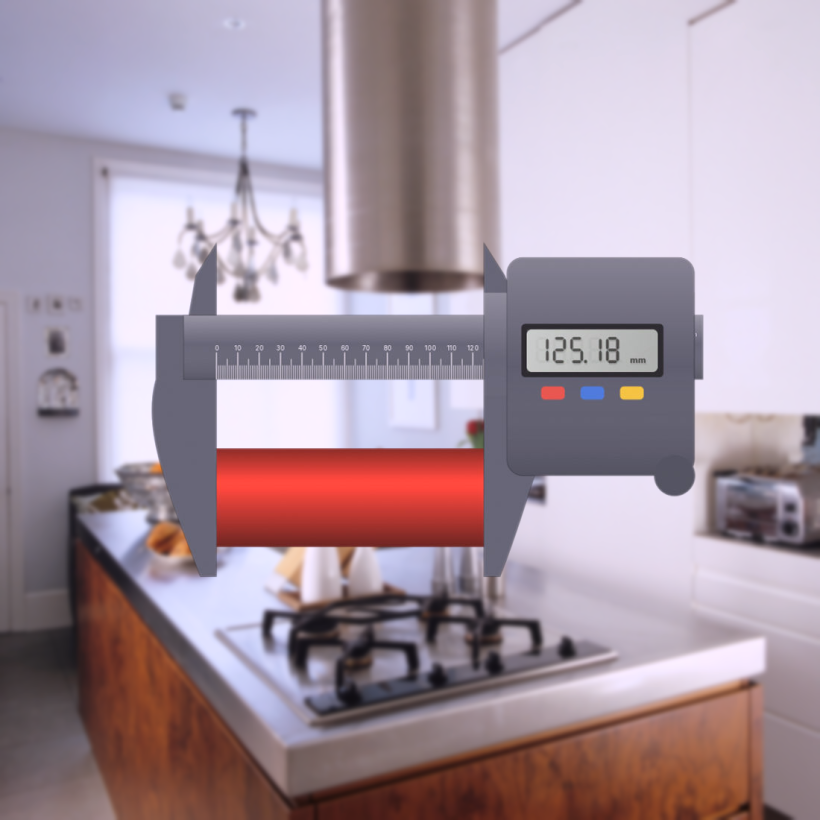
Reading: 125.18 mm
